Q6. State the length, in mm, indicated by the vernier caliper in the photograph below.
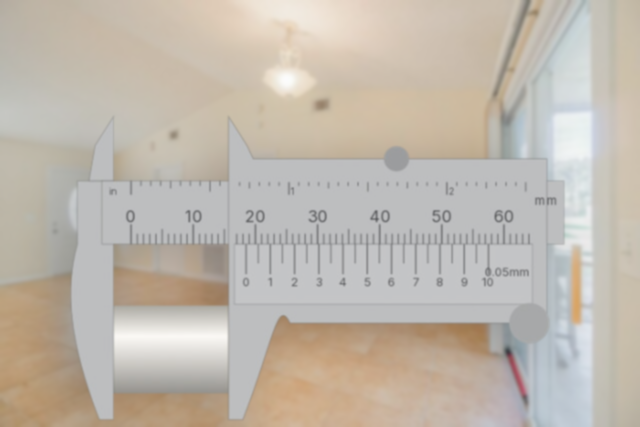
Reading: 18.5 mm
